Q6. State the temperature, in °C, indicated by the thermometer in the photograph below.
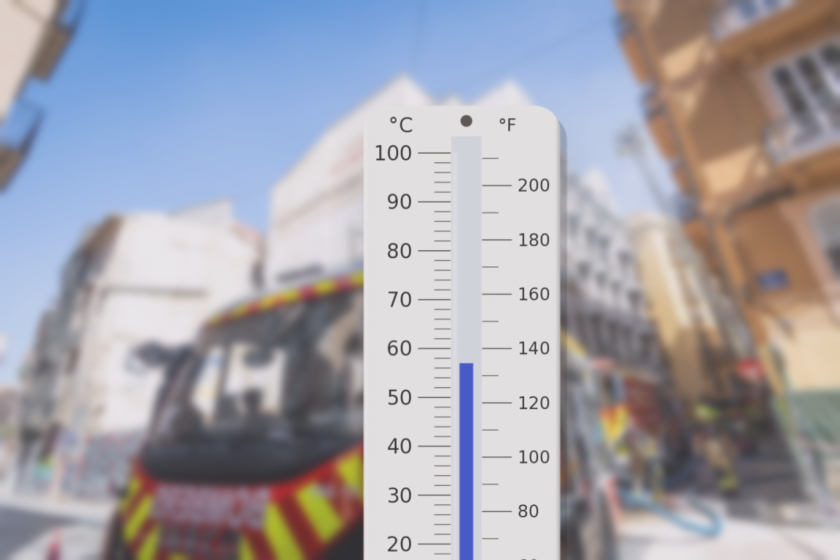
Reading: 57 °C
